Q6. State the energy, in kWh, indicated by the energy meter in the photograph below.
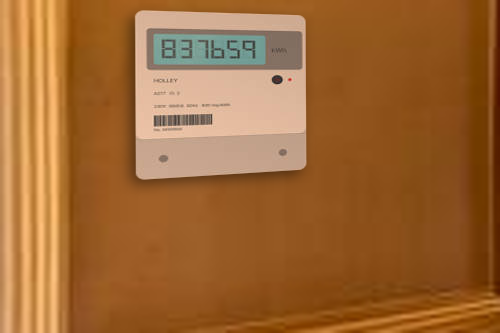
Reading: 837659 kWh
